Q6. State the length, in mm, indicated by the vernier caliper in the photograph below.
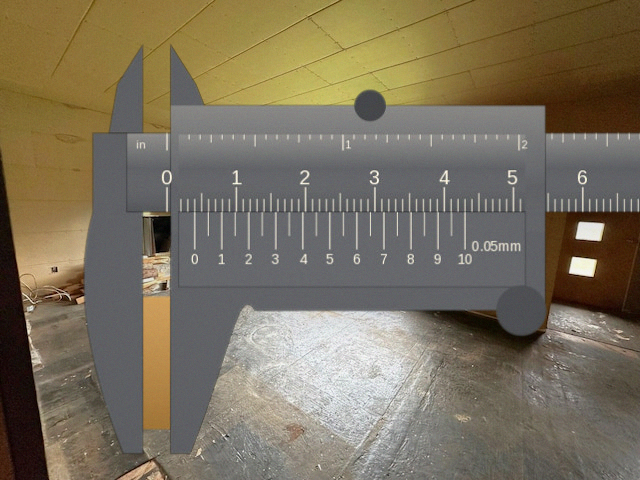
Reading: 4.0 mm
